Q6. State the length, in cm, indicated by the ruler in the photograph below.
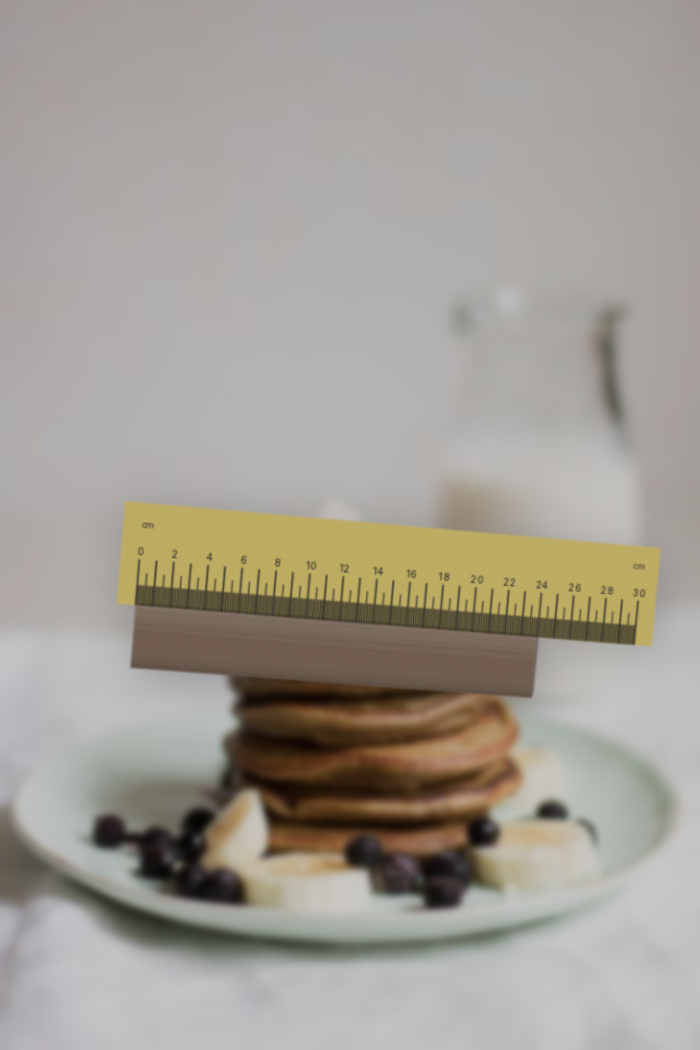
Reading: 24 cm
